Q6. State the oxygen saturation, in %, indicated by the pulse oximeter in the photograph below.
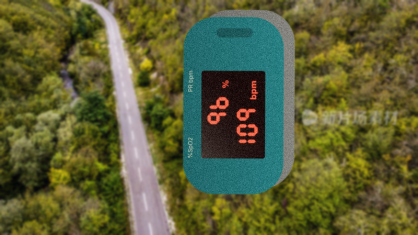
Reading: 96 %
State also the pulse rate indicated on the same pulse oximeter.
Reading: 109 bpm
